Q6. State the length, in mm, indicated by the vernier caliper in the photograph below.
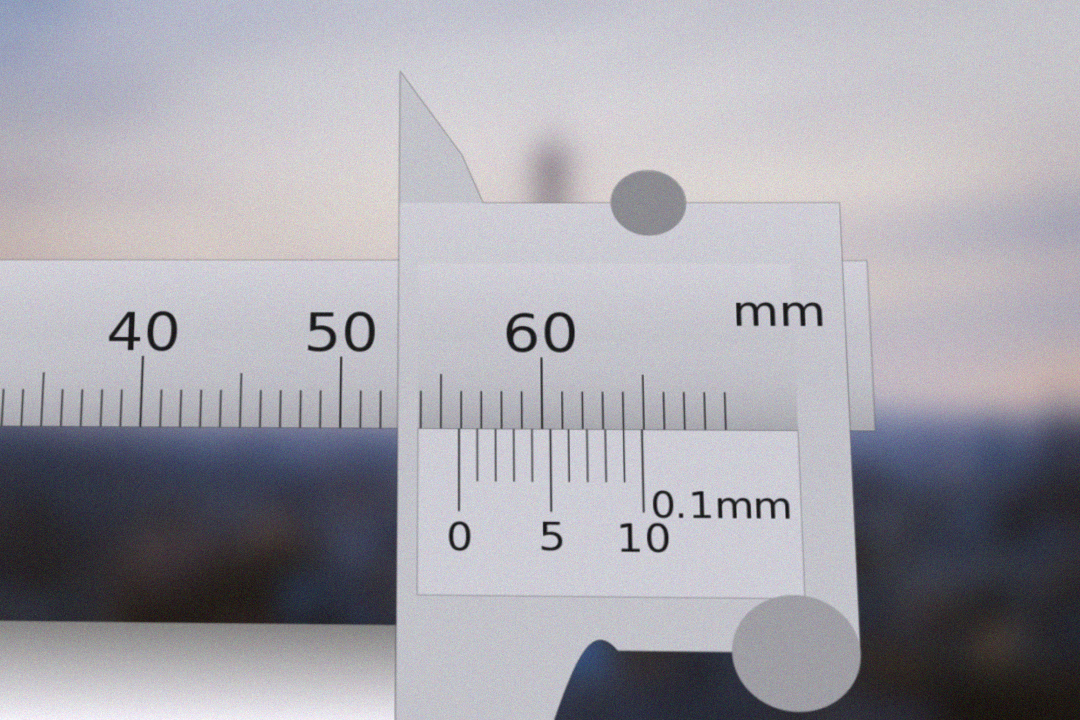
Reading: 55.9 mm
